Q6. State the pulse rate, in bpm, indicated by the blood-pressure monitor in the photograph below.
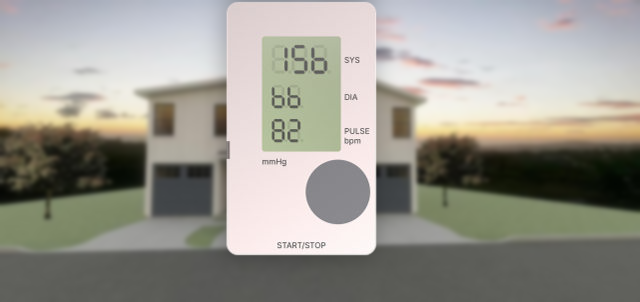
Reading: 82 bpm
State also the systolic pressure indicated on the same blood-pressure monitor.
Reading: 156 mmHg
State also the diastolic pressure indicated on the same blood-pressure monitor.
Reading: 66 mmHg
